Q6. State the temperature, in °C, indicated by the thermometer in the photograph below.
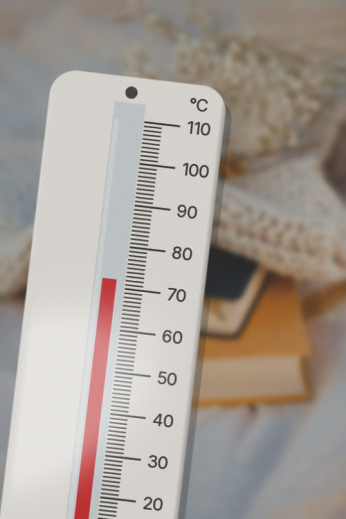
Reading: 72 °C
